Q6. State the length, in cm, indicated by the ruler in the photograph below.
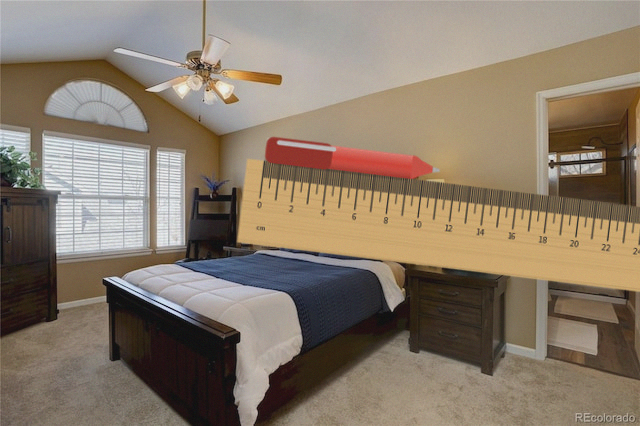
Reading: 11 cm
